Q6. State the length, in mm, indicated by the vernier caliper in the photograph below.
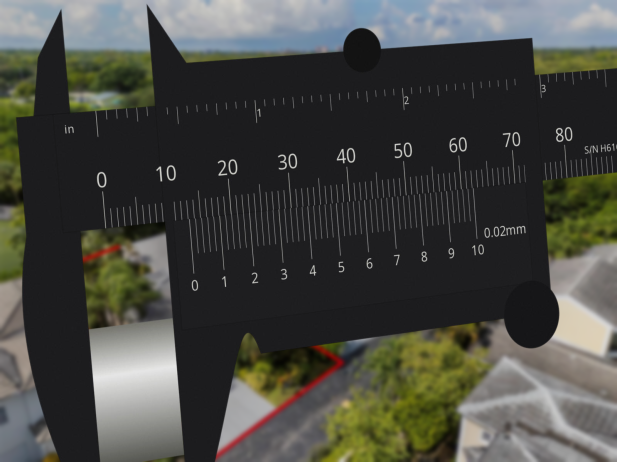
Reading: 13.2 mm
